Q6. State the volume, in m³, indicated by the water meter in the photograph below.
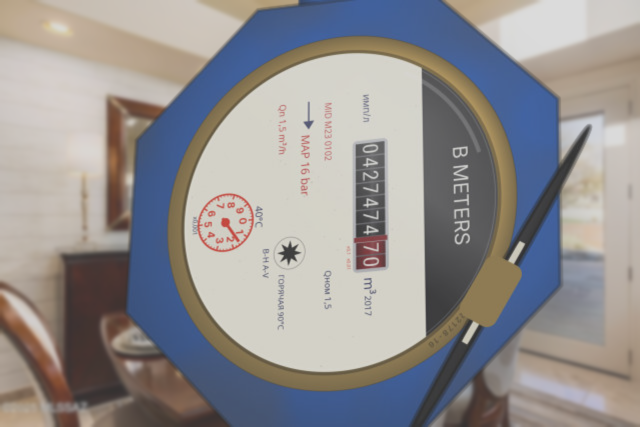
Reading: 427474.701 m³
